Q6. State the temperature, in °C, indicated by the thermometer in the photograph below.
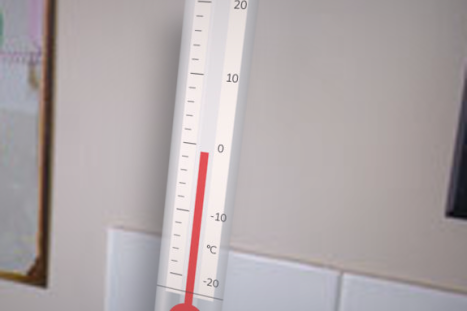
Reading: -1 °C
